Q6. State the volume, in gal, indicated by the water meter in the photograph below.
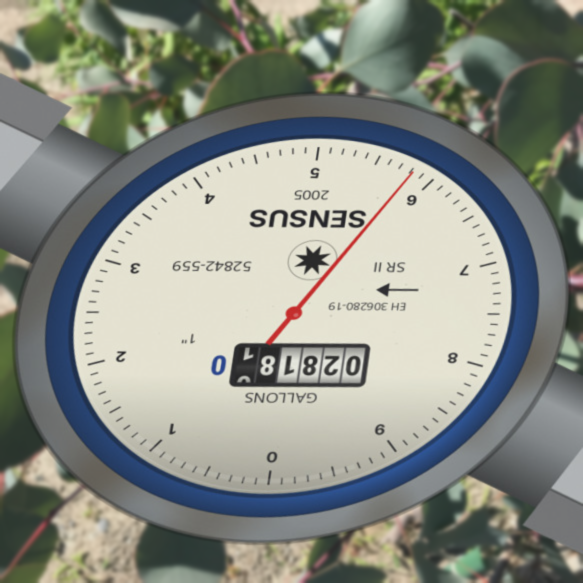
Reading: 281805.8 gal
